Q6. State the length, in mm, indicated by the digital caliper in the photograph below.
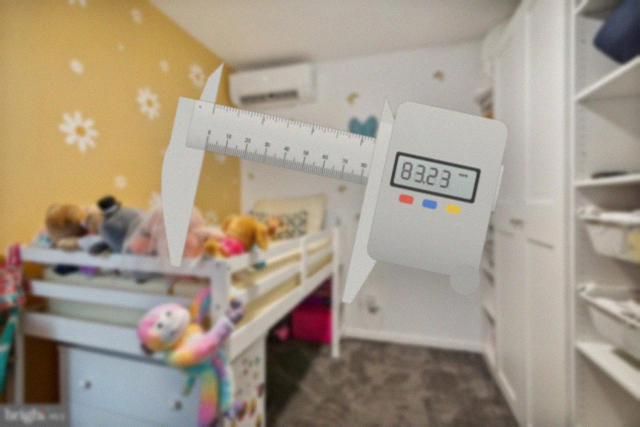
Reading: 83.23 mm
